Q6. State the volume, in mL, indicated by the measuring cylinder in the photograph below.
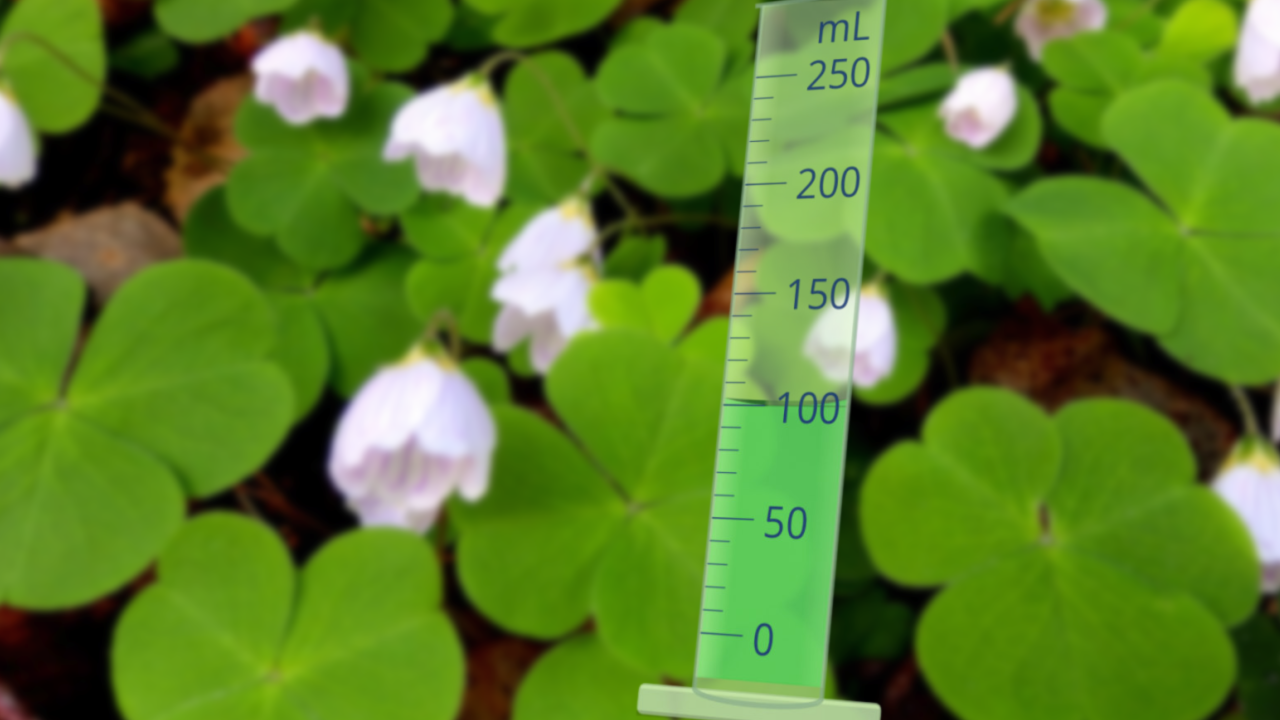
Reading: 100 mL
